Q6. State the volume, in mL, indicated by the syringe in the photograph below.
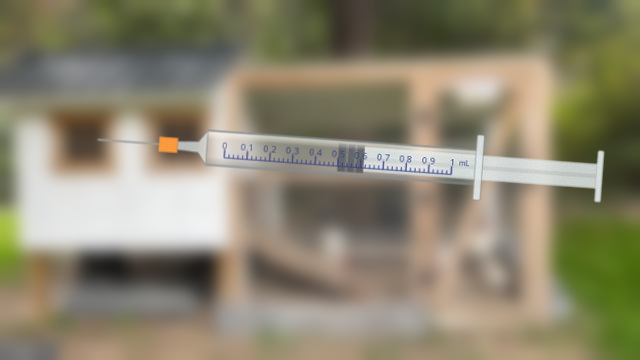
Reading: 0.5 mL
